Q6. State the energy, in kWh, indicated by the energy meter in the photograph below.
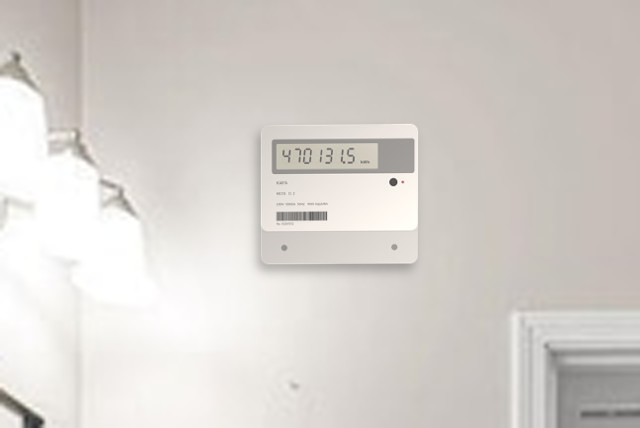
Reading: 470131.5 kWh
